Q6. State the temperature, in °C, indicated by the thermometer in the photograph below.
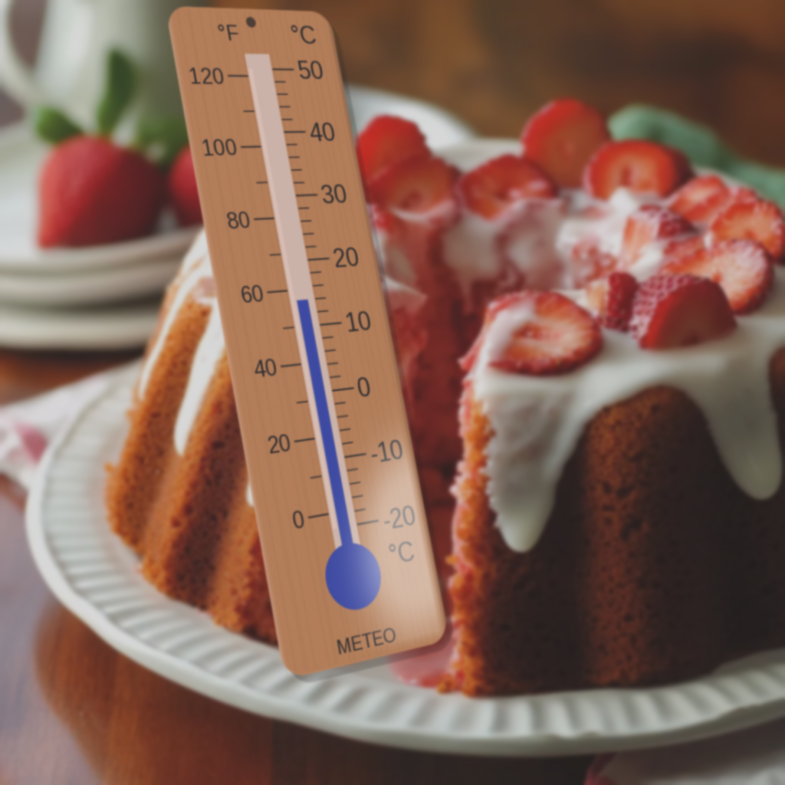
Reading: 14 °C
